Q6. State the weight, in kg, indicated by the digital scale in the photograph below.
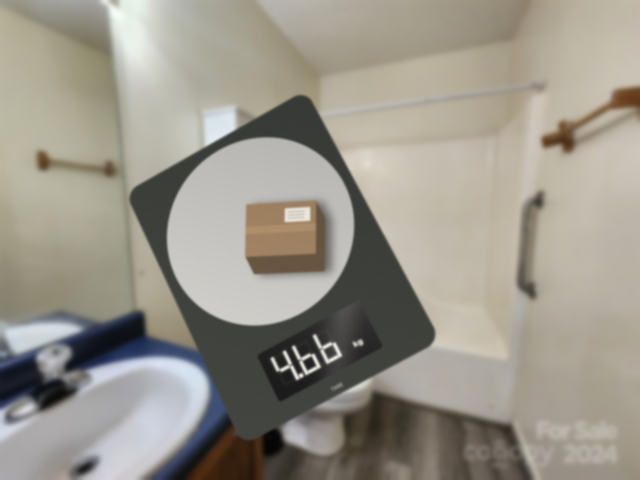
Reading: 4.66 kg
